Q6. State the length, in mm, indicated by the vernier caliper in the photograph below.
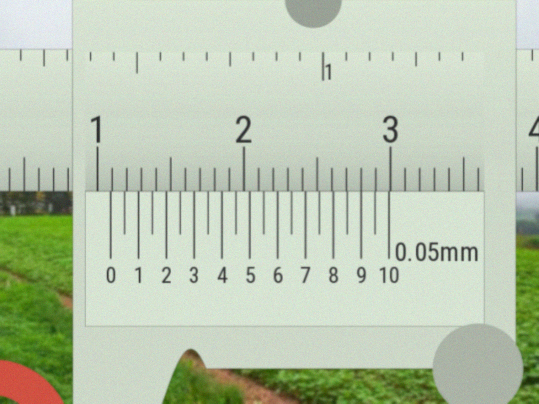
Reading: 10.9 mm
